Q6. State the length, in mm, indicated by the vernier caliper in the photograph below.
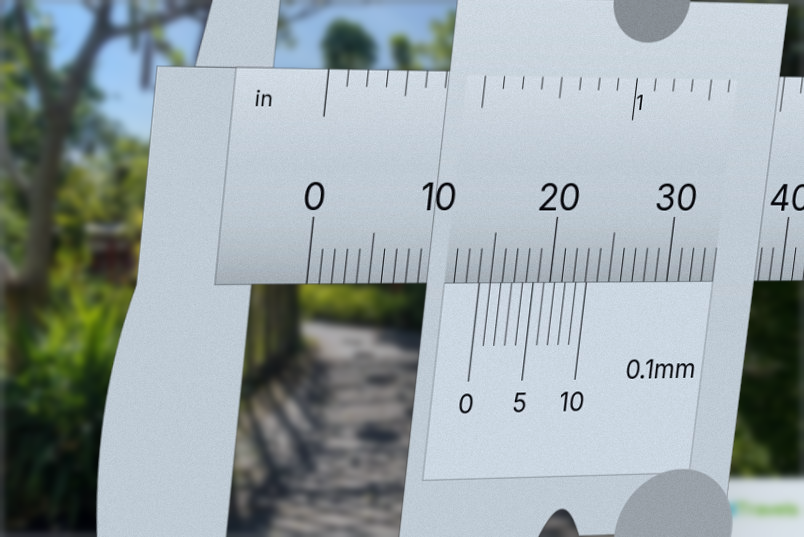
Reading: 14.1 mm
